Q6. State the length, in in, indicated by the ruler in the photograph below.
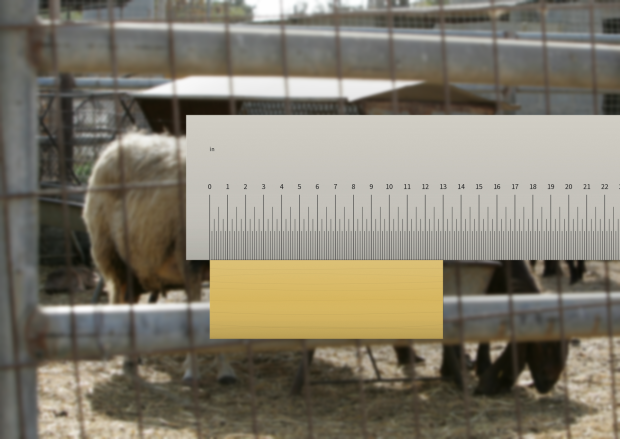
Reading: 13 in
